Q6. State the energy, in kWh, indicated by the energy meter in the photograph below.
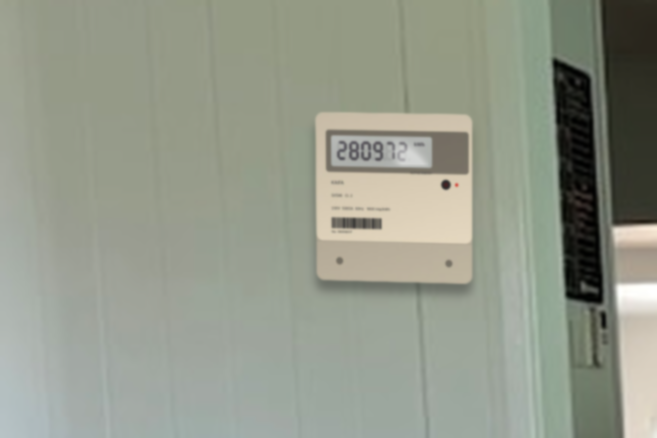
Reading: 280972 kWh
